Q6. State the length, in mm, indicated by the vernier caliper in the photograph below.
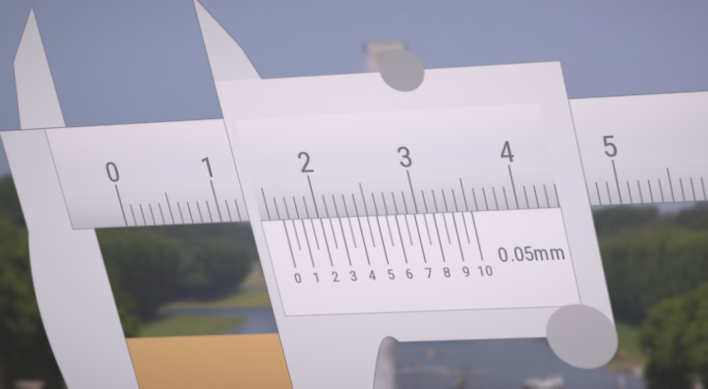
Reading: 16.4 mm
